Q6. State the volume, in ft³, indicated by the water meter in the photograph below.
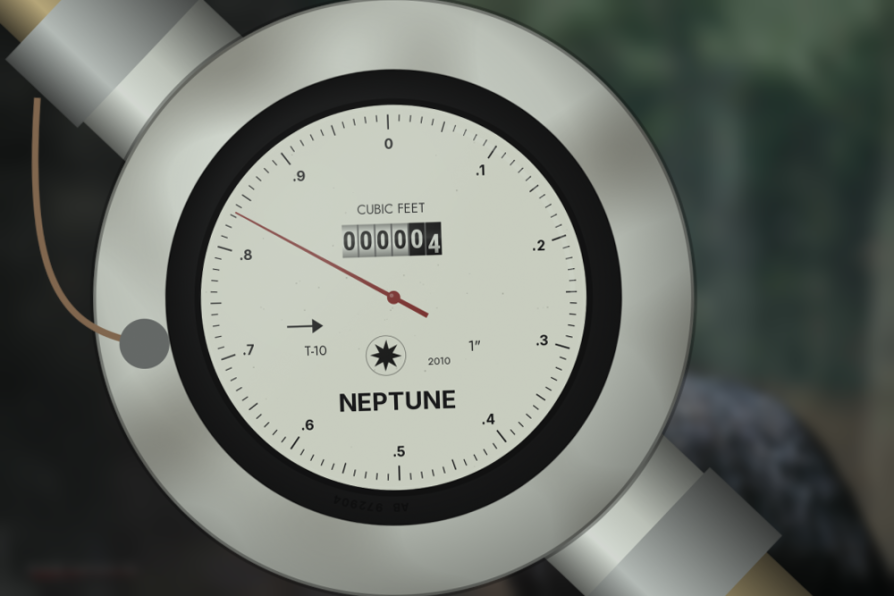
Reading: 3.83 ft³
